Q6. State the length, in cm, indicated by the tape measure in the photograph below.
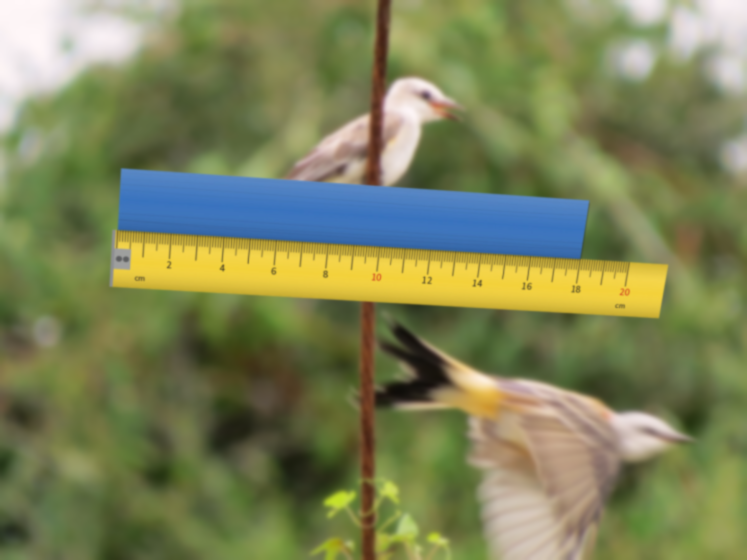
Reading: 18 cm
